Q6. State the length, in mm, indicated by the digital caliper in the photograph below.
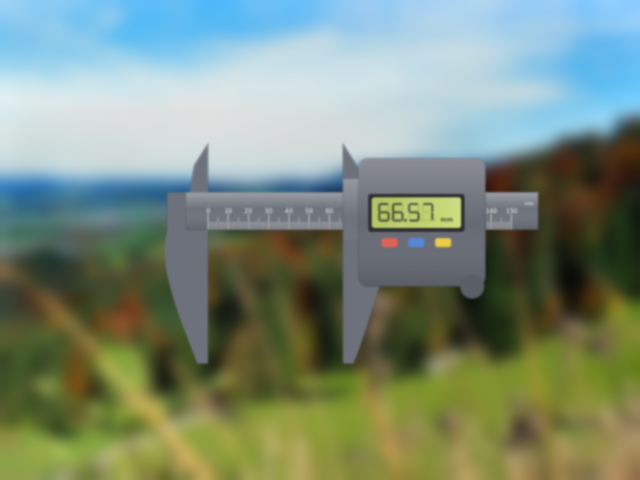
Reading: 66.57 mm
